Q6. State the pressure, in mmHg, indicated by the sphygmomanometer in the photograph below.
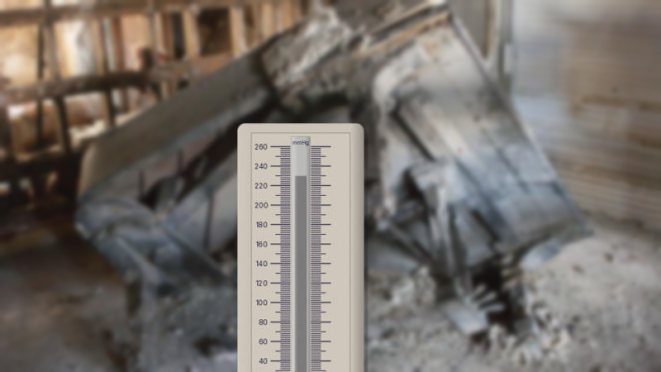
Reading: 230 mmHg
